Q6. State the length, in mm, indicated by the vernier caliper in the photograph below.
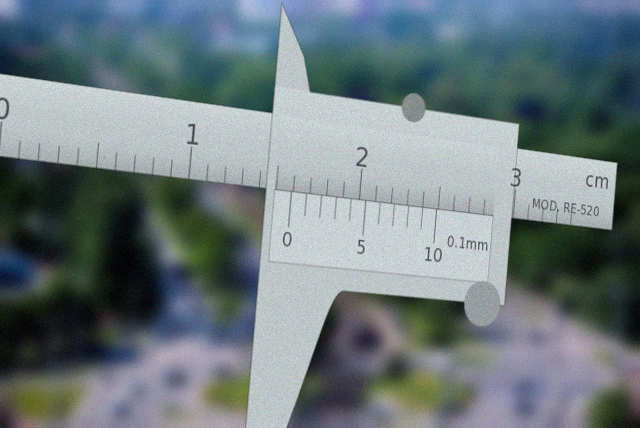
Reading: 15.9 mm
